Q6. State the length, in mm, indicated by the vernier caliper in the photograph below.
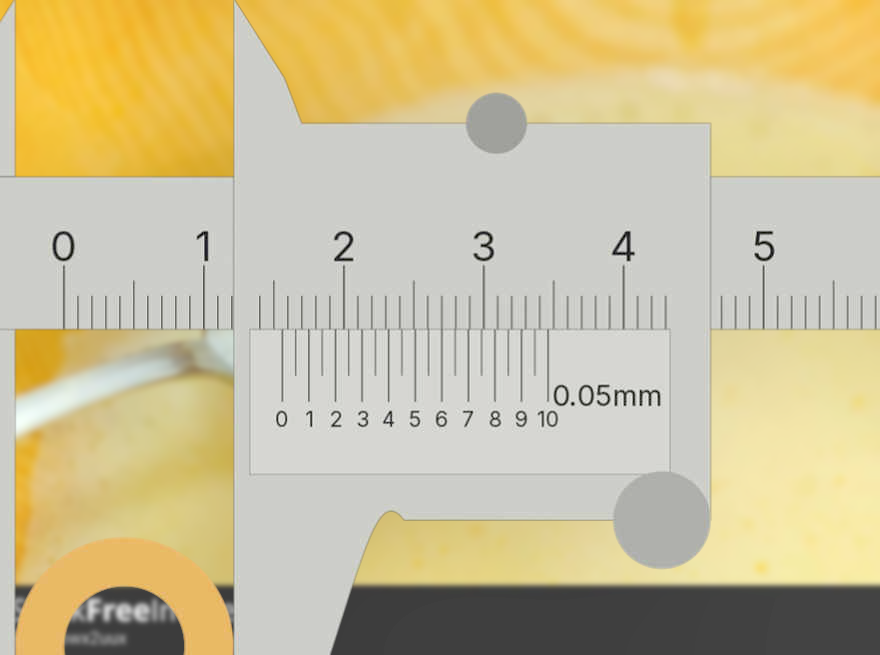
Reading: 15.6 mm
